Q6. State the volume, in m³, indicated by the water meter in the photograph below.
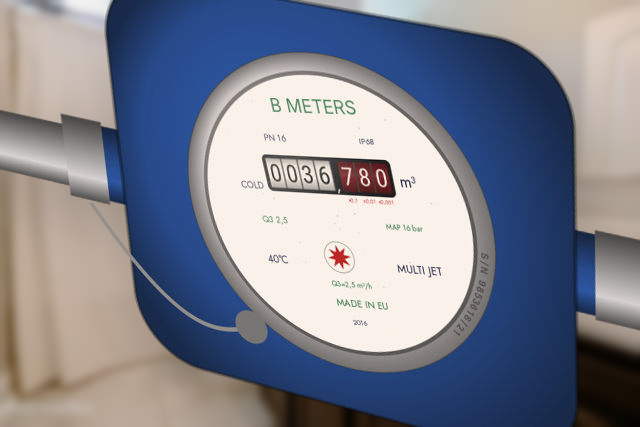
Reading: 36.780 m³
